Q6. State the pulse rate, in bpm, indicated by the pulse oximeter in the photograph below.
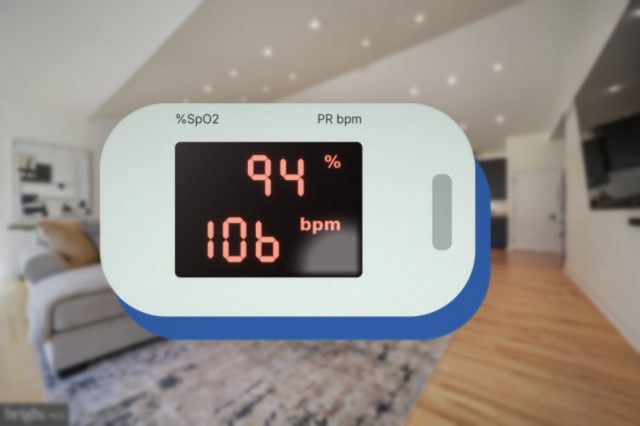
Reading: 106 bpm
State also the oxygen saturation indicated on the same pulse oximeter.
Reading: 94 %
